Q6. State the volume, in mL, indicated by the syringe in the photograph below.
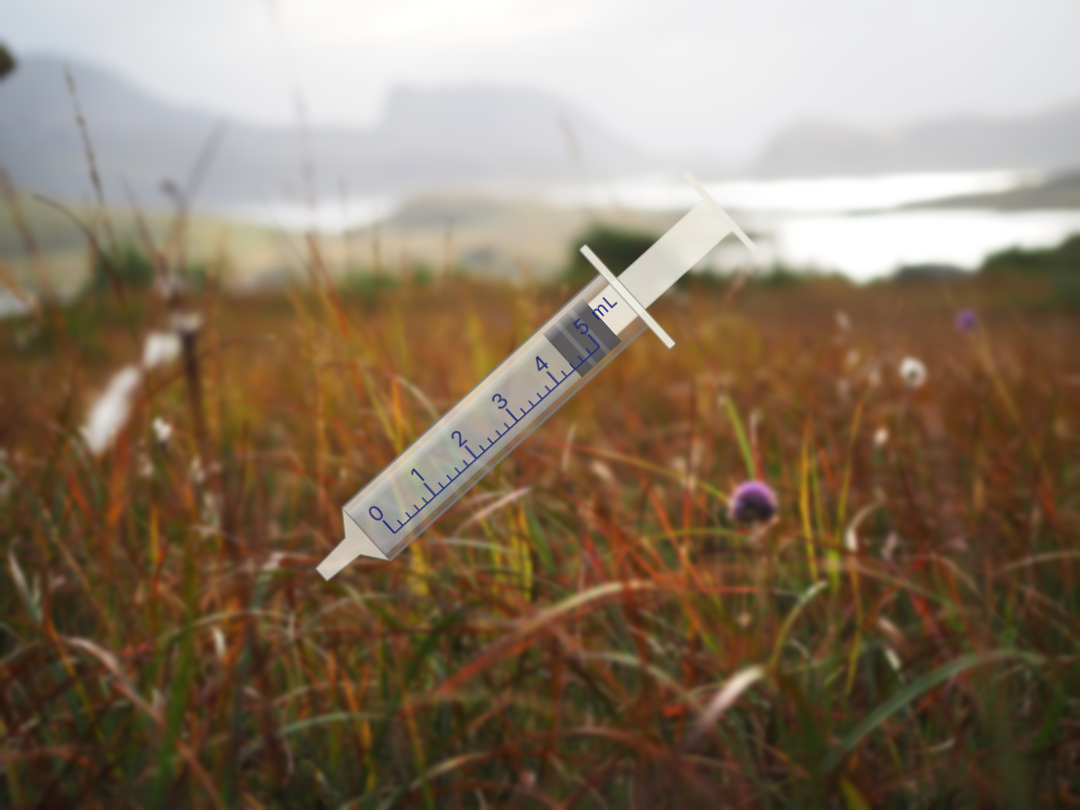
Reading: 4.4 mL
